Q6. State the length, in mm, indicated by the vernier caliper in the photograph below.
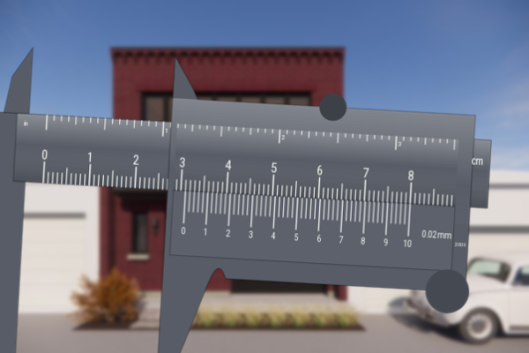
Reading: 31.0 mm
